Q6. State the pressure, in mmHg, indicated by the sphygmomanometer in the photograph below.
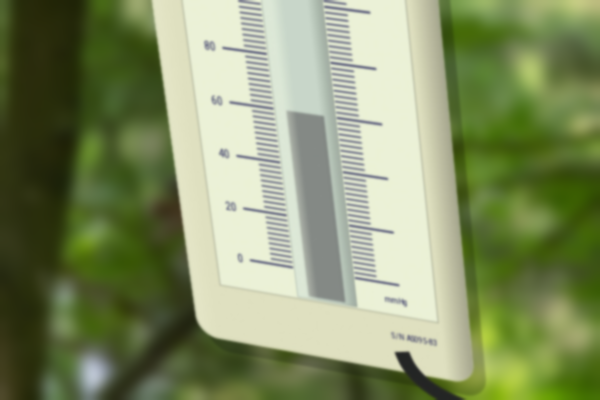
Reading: 60 mmHg
